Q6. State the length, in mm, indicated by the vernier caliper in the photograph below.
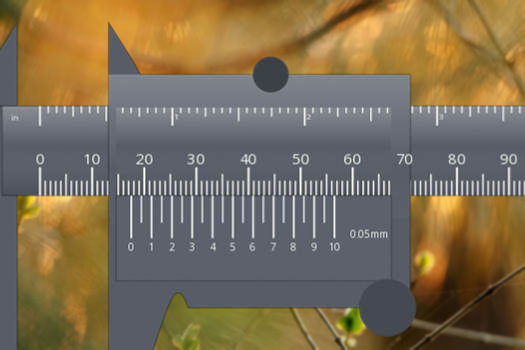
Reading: 17.5 mm
